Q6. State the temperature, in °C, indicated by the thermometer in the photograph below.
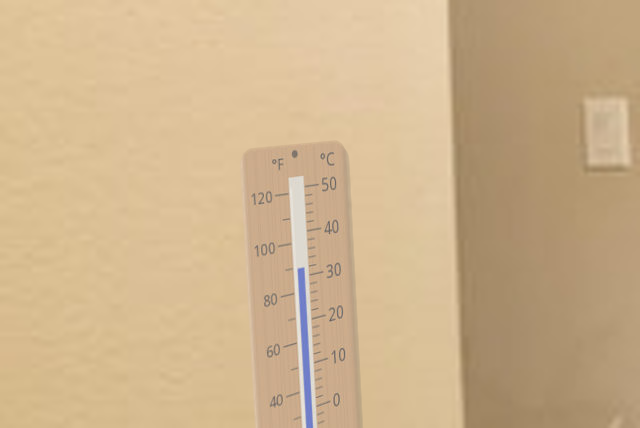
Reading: 32 °C
